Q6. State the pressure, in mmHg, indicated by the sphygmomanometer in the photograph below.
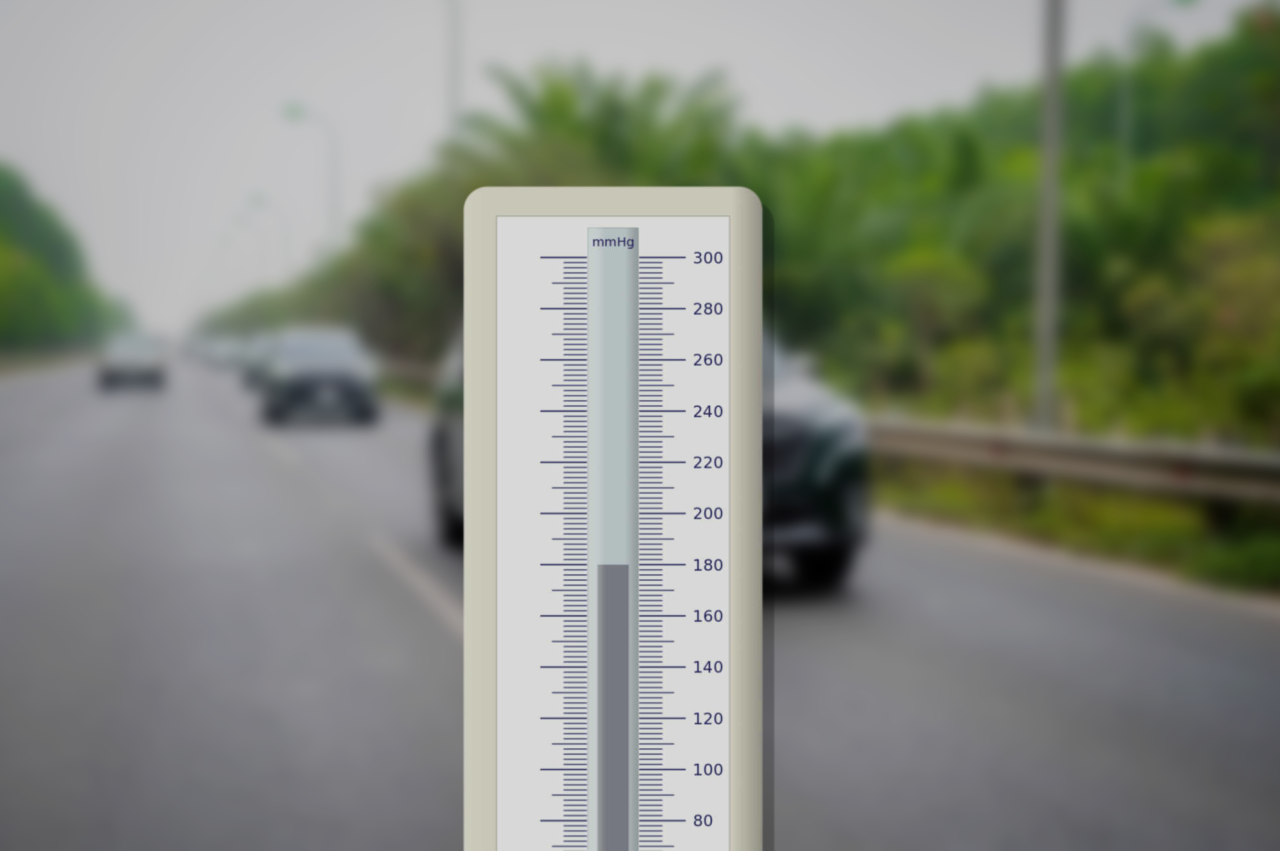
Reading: 180 mmHg
